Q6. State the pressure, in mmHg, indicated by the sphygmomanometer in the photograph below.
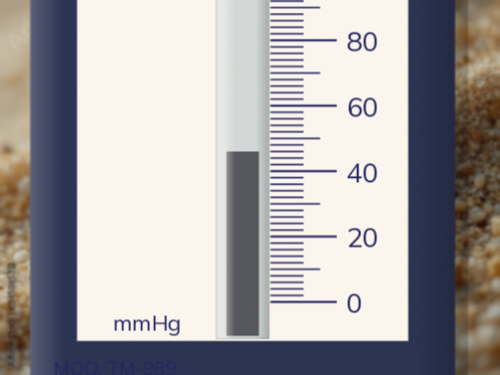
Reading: 46 mmHg
